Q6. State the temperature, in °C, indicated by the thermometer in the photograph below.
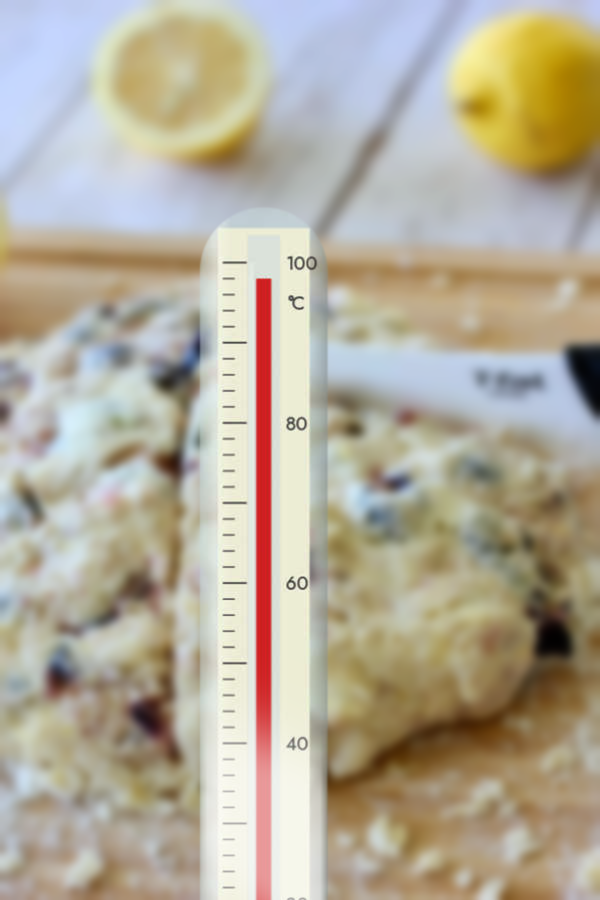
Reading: 98 °C
